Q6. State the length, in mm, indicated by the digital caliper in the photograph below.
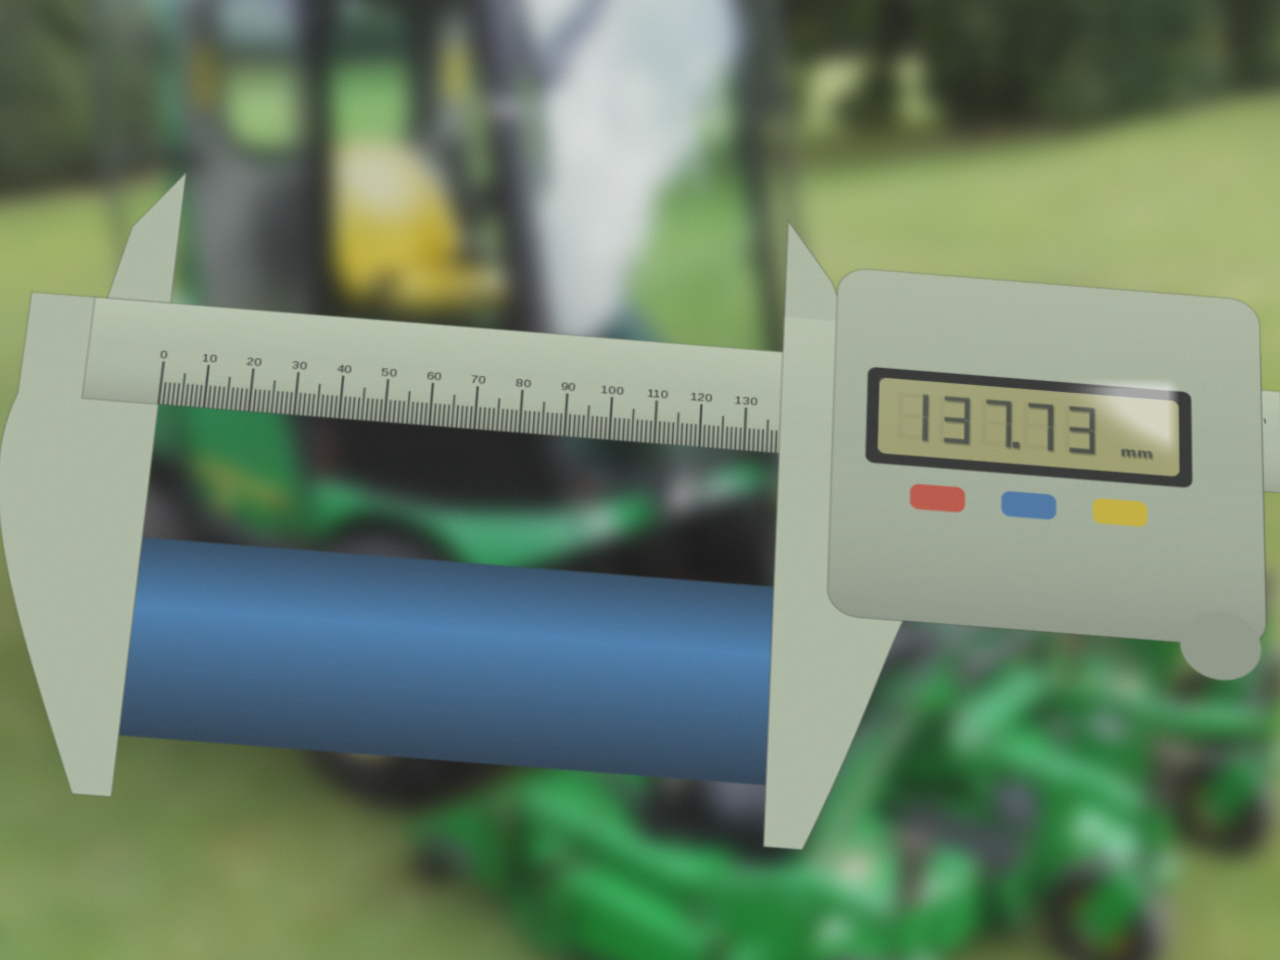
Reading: 137.73 mm
